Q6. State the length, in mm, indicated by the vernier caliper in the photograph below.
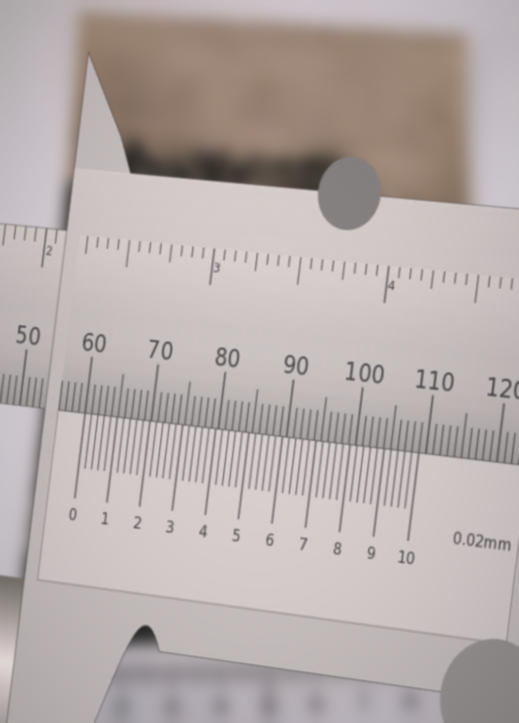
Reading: 60.0 mm
